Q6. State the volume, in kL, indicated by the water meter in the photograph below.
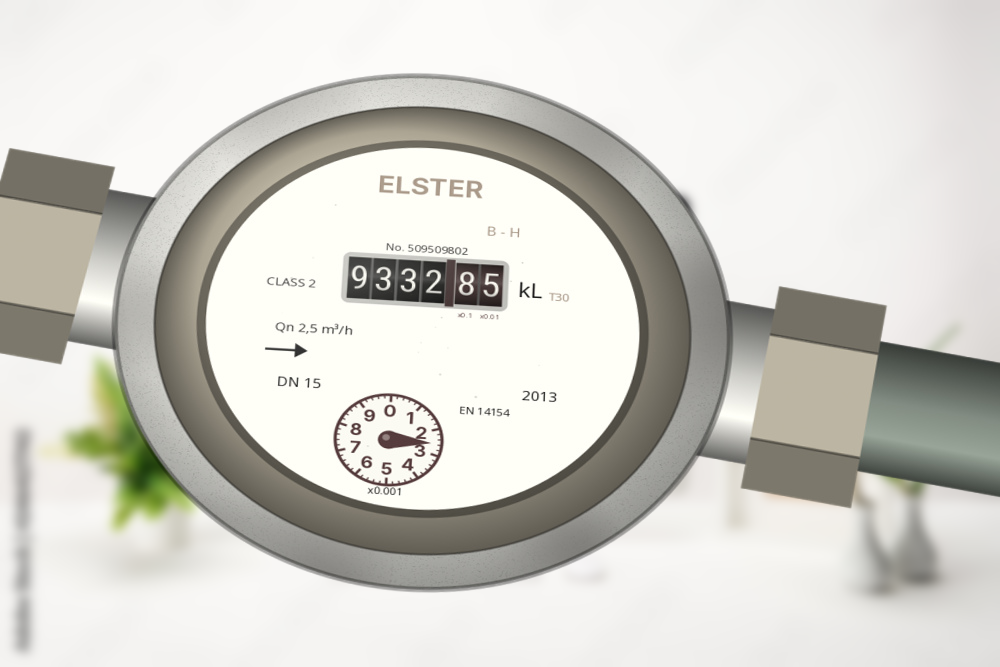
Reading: 9332.852 kL
